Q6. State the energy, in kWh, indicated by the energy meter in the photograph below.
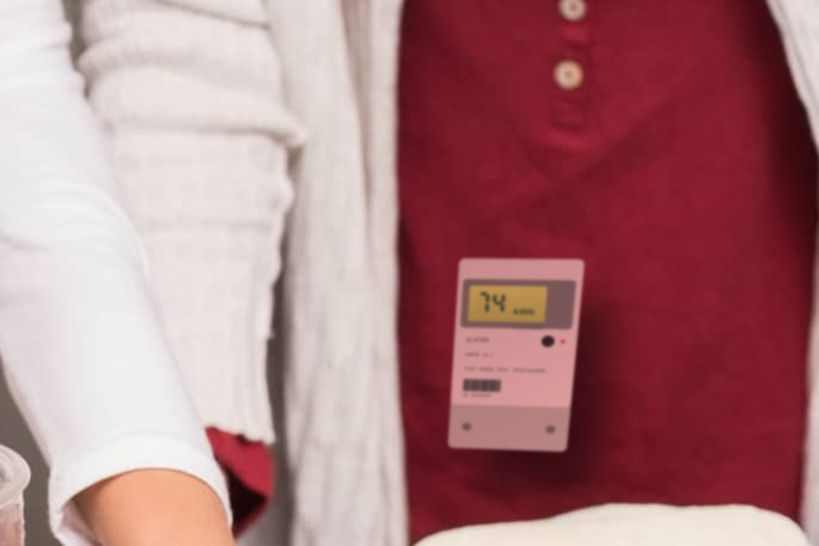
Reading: 74 kWh
